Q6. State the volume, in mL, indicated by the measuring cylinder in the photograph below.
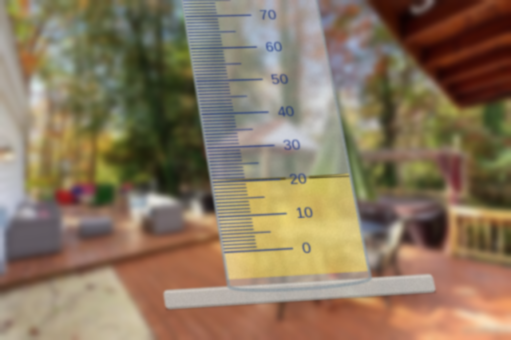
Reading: 20 mL
